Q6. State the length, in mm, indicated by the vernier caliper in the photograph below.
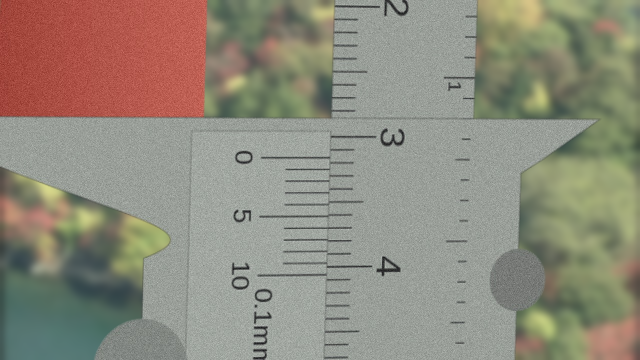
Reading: 31.6 mm
